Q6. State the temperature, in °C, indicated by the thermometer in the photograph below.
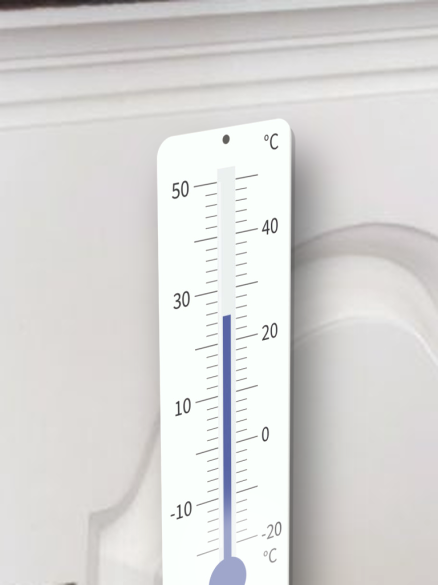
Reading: 25 °C
